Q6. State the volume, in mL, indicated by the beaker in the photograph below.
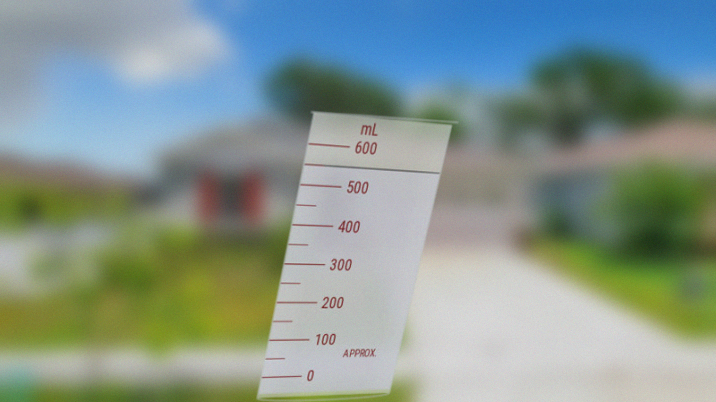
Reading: 550 mL
